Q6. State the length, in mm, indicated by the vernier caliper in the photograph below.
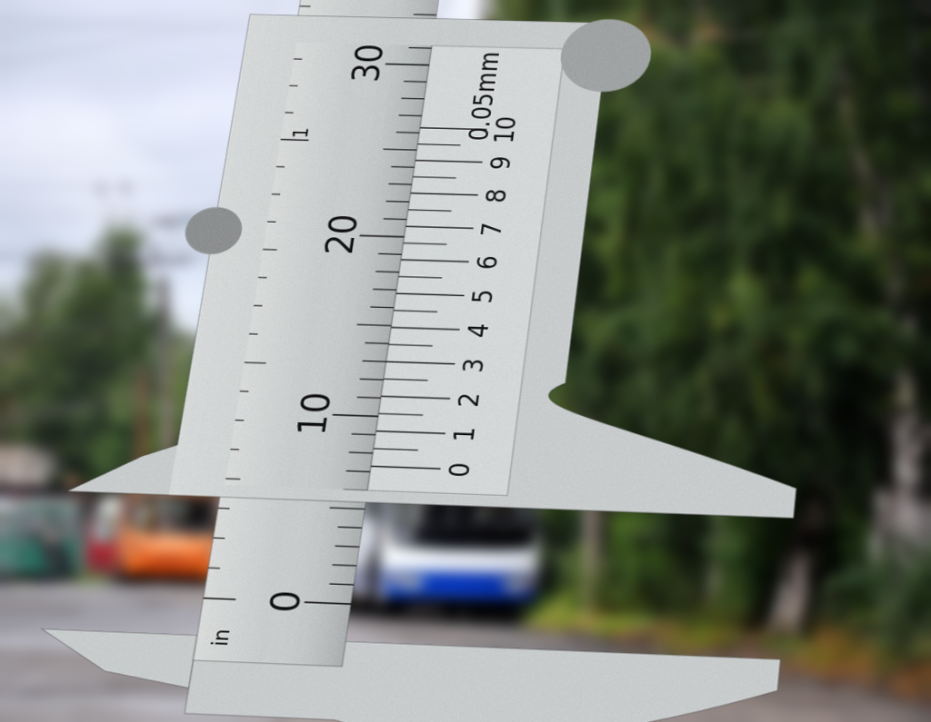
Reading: 7.3 mm
